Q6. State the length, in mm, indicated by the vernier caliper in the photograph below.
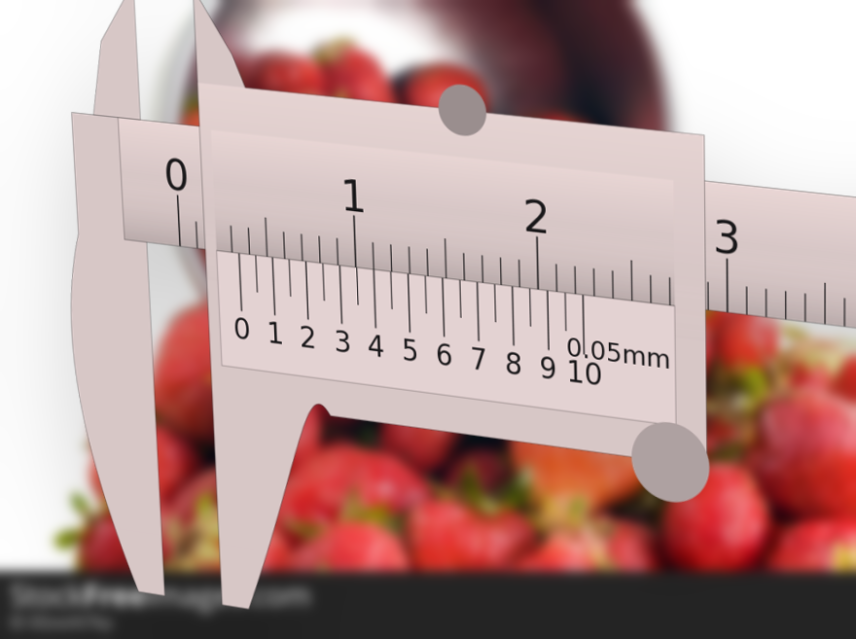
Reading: 3.4 mm
